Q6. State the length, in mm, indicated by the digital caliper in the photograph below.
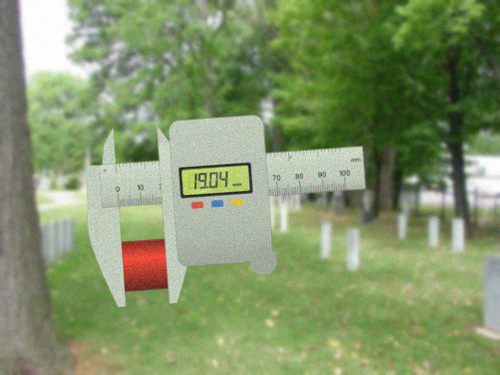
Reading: 19.04 mm
